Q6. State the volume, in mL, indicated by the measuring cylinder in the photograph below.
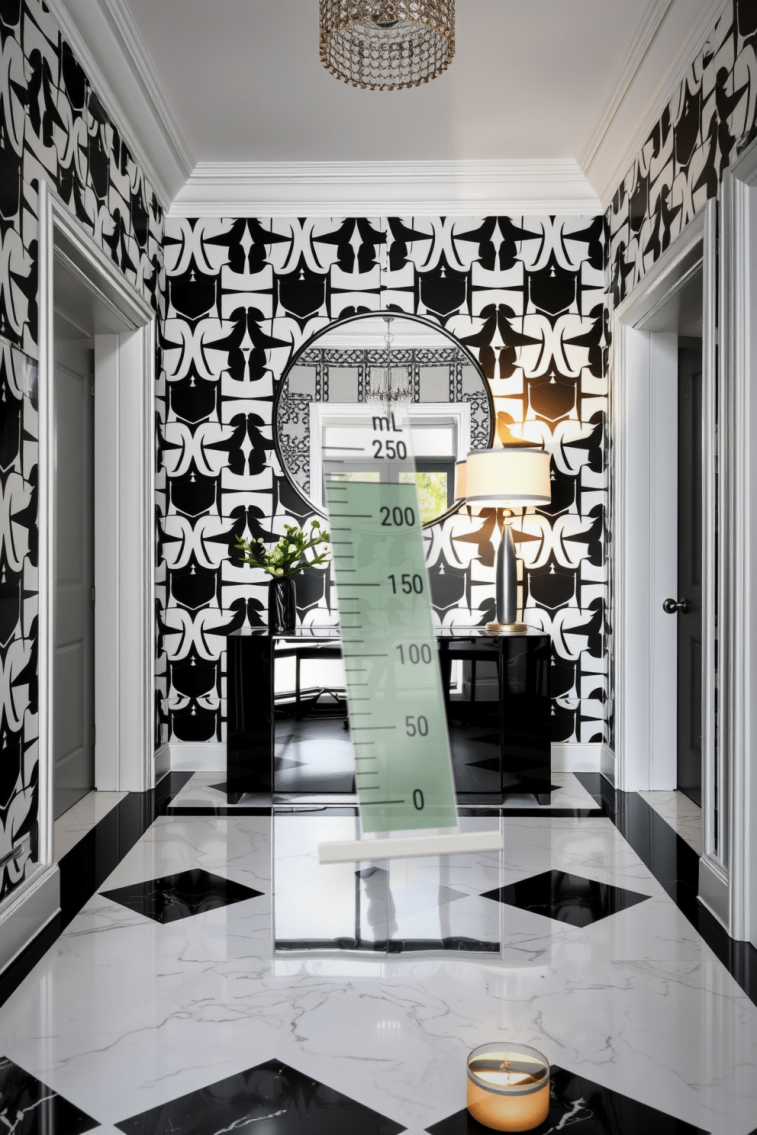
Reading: 225 mL
